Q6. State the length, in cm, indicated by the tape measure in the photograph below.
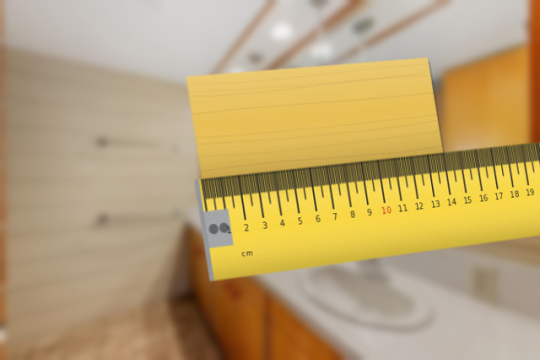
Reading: 14 cm
